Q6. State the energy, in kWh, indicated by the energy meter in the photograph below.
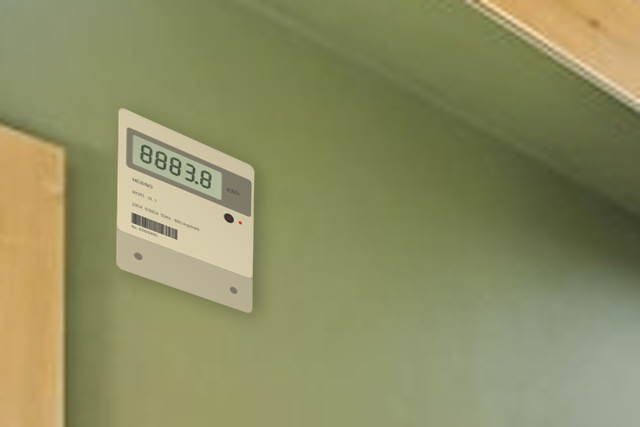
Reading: 8883.8 kWh
